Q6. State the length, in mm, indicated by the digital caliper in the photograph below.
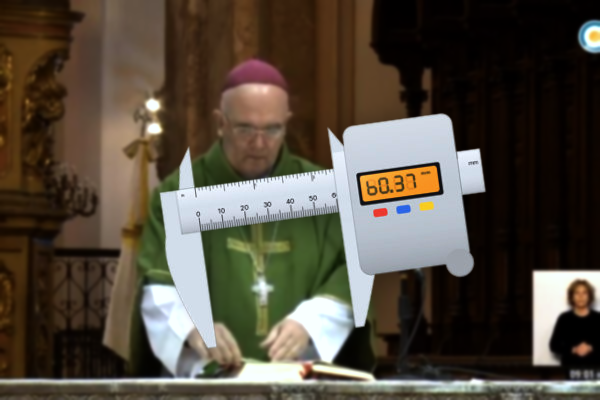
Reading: 60.37 mm
